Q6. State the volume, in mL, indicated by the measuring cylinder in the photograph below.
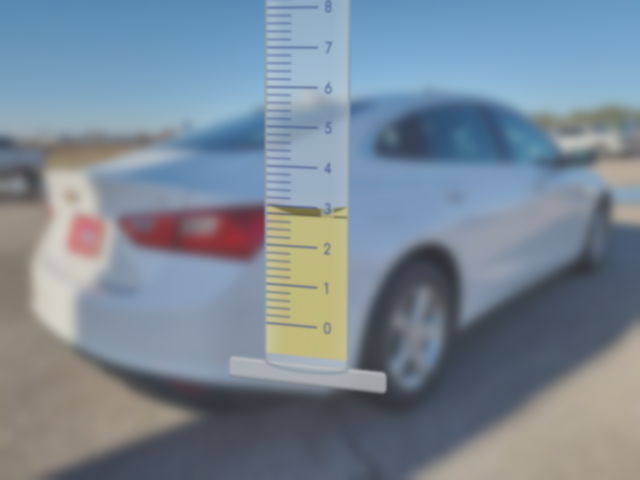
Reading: 2.8 mL
